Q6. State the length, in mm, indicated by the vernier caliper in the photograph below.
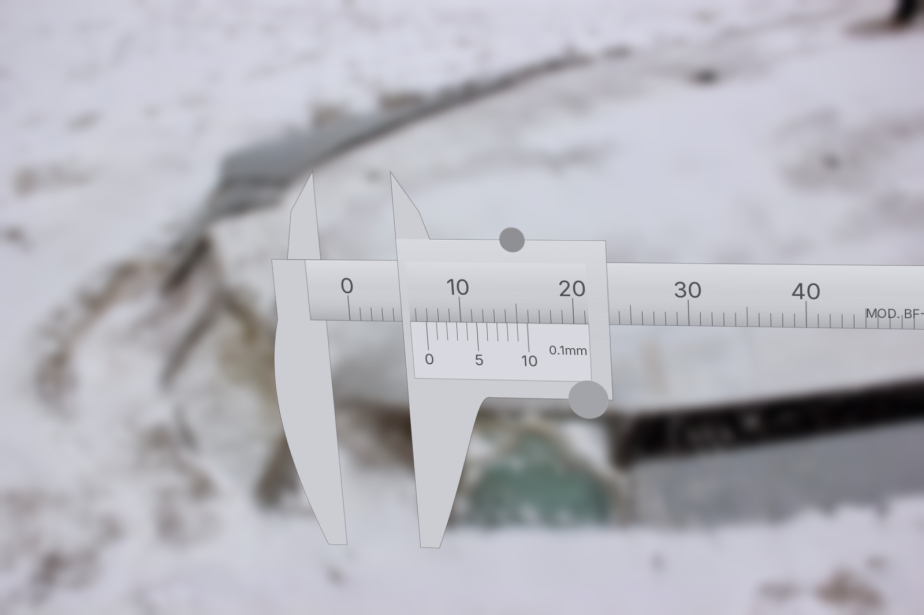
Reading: 6.9 mm
